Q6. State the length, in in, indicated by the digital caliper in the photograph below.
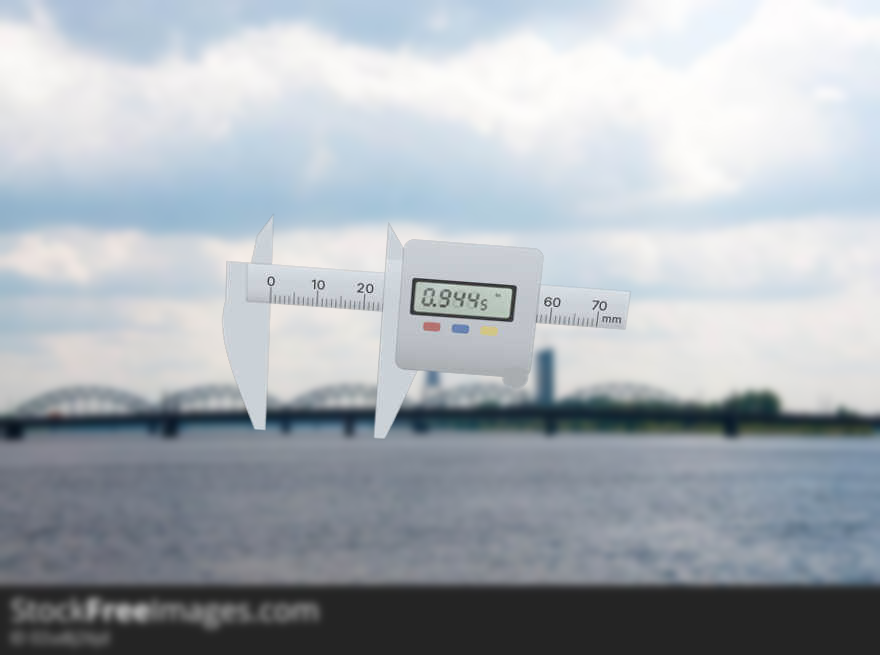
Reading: 0.9445 in
